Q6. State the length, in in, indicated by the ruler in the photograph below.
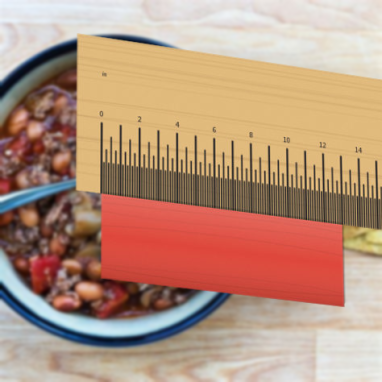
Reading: 13 in
